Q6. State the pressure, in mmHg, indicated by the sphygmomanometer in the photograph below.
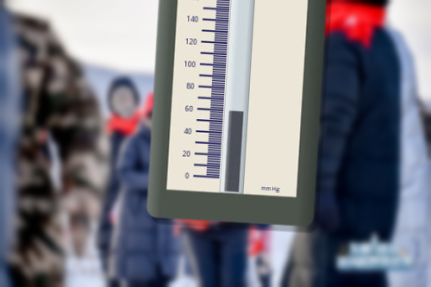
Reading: 60 mmHg
